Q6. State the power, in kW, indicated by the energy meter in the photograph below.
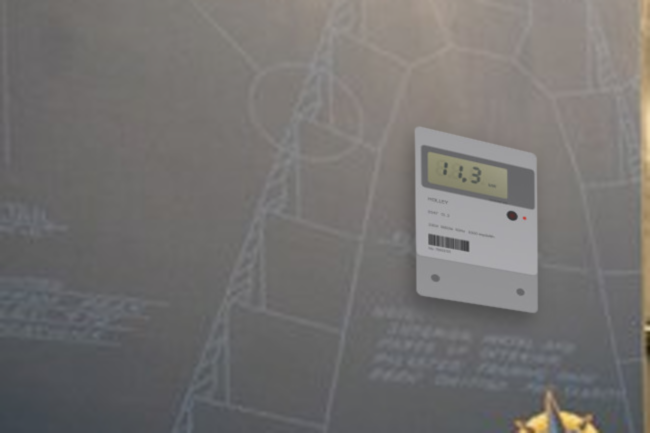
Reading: 11.3 kW
